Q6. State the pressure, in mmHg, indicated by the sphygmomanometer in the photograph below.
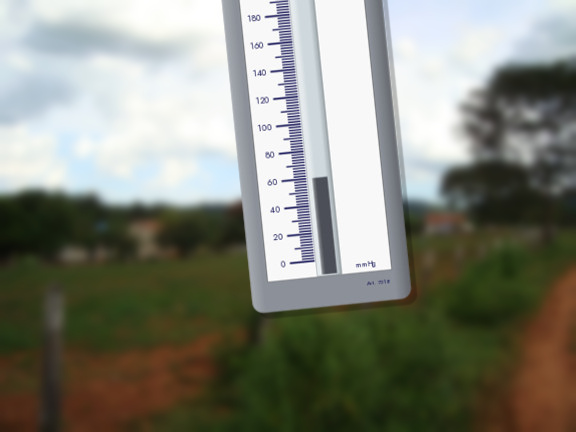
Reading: 60 mmHg
